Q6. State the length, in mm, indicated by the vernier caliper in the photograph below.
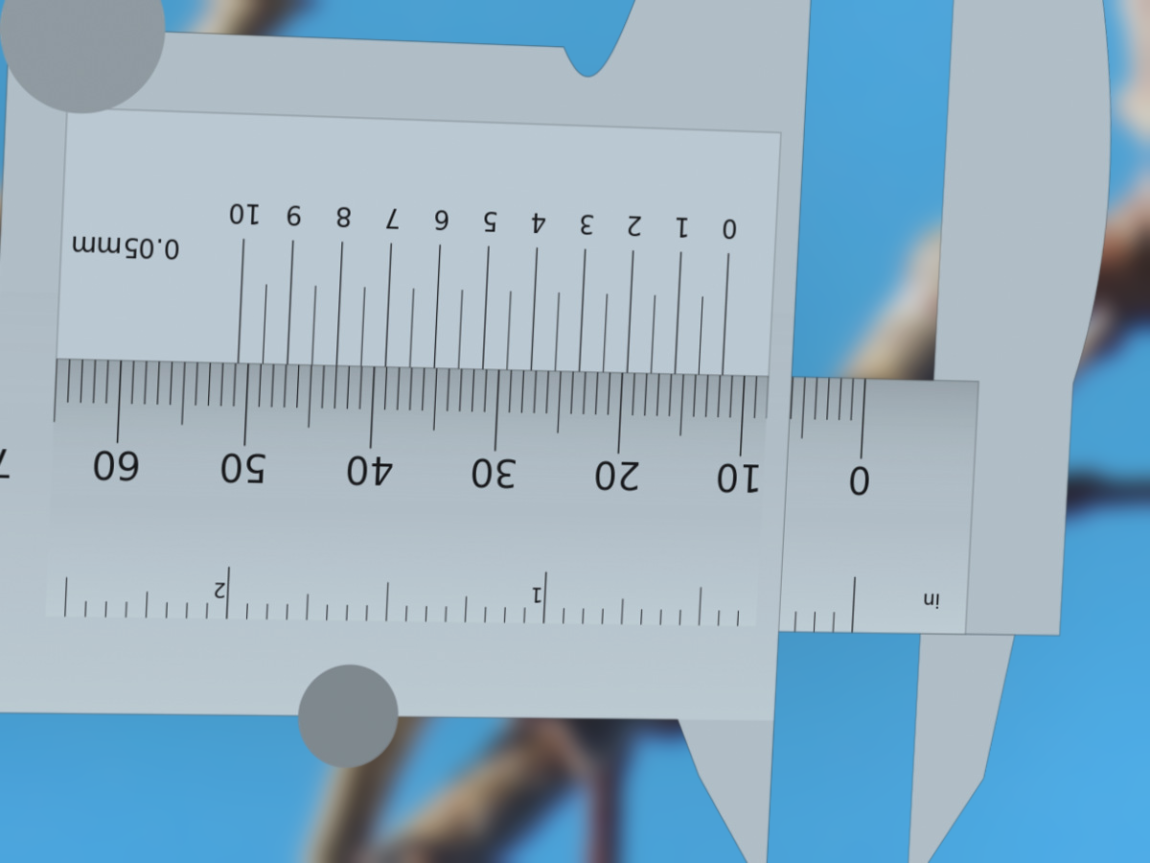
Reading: 11.8 mm
